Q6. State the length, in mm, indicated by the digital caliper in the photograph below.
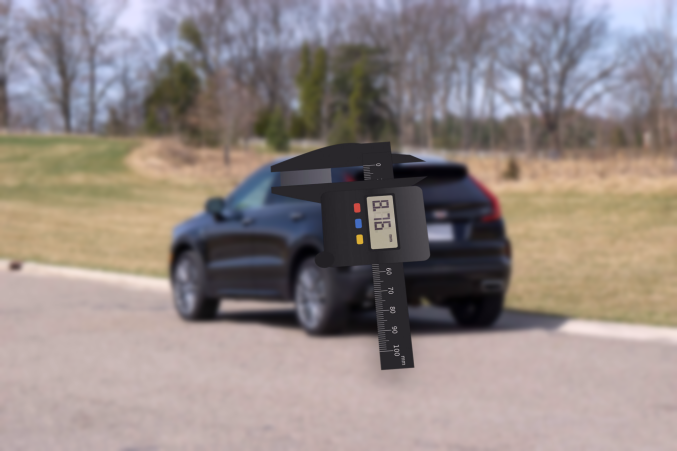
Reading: 8.76 mm
